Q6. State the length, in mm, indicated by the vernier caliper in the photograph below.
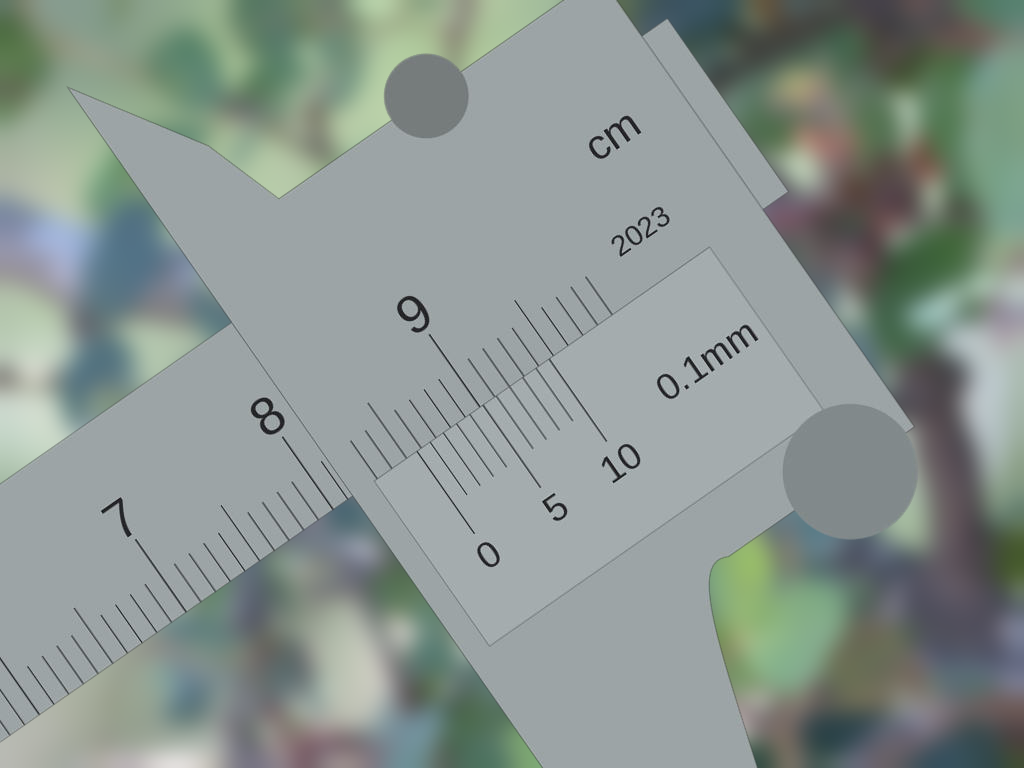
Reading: 85.7 mm
